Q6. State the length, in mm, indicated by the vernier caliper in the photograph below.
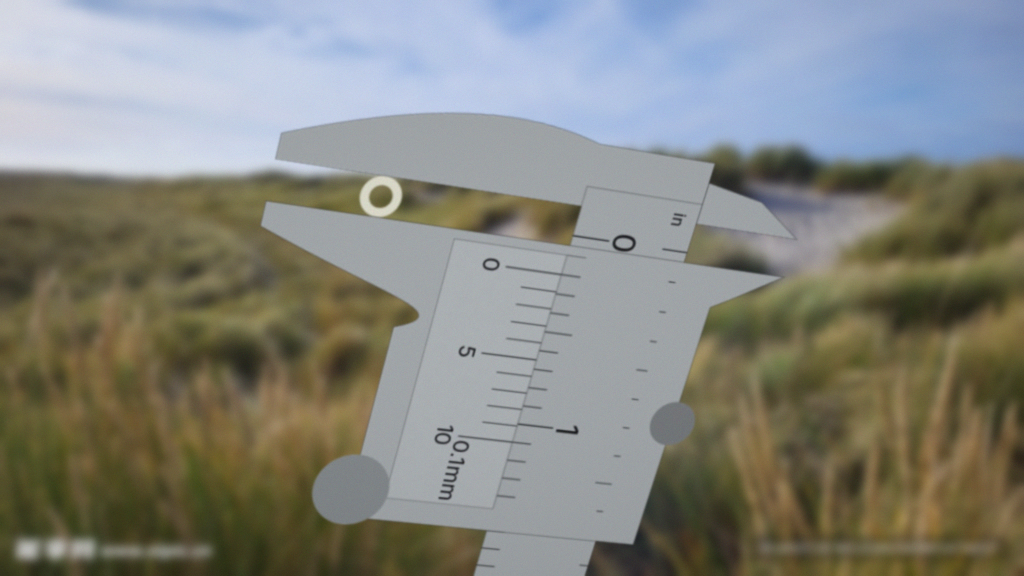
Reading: 2.0 mm
